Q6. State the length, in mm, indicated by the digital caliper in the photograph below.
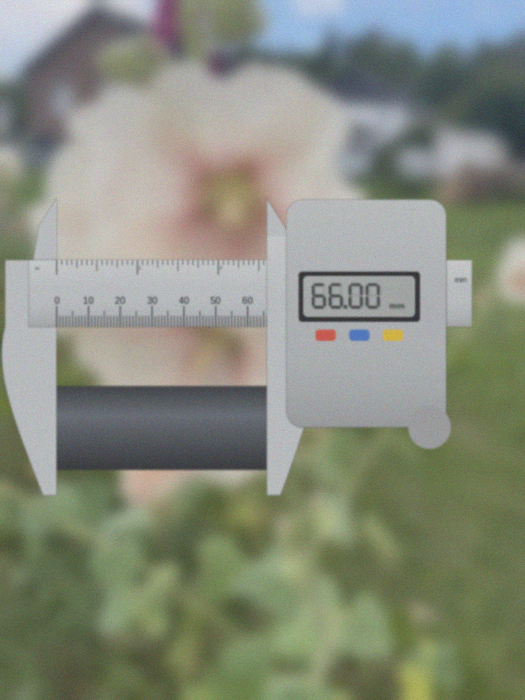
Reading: 66.00 mm
